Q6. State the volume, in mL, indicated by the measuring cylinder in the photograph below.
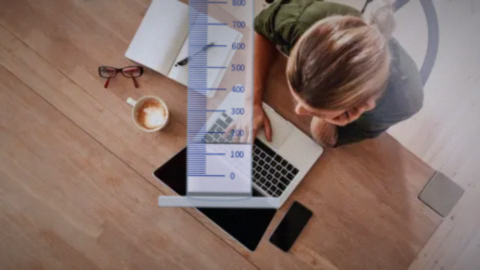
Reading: 150 mL
